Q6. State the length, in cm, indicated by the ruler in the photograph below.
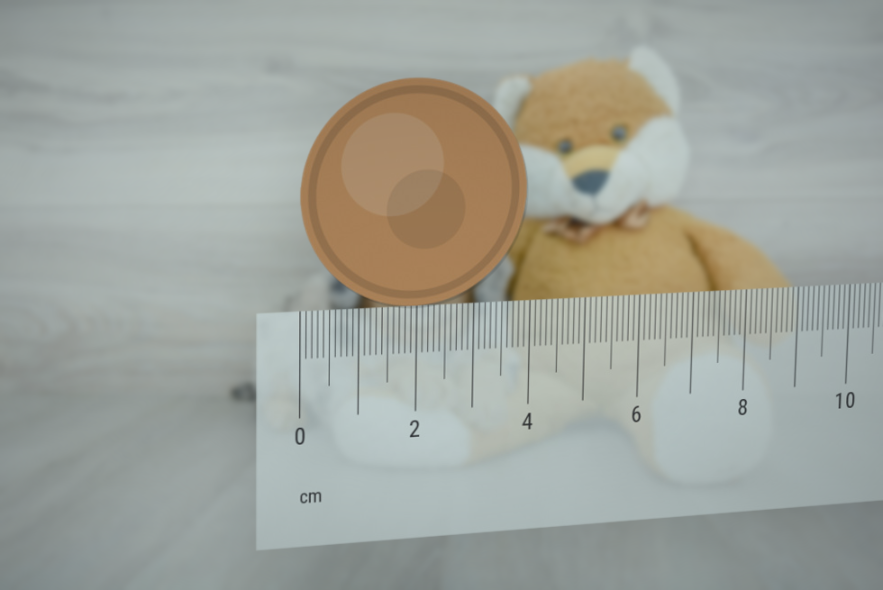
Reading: 3.9 cm
